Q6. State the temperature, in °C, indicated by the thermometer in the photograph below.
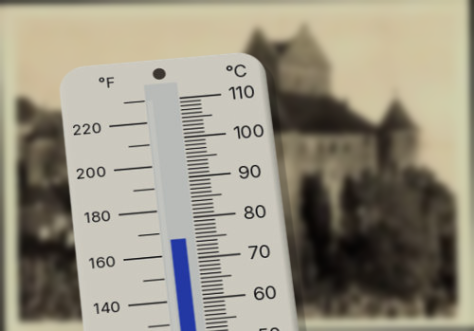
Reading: 75 °C
